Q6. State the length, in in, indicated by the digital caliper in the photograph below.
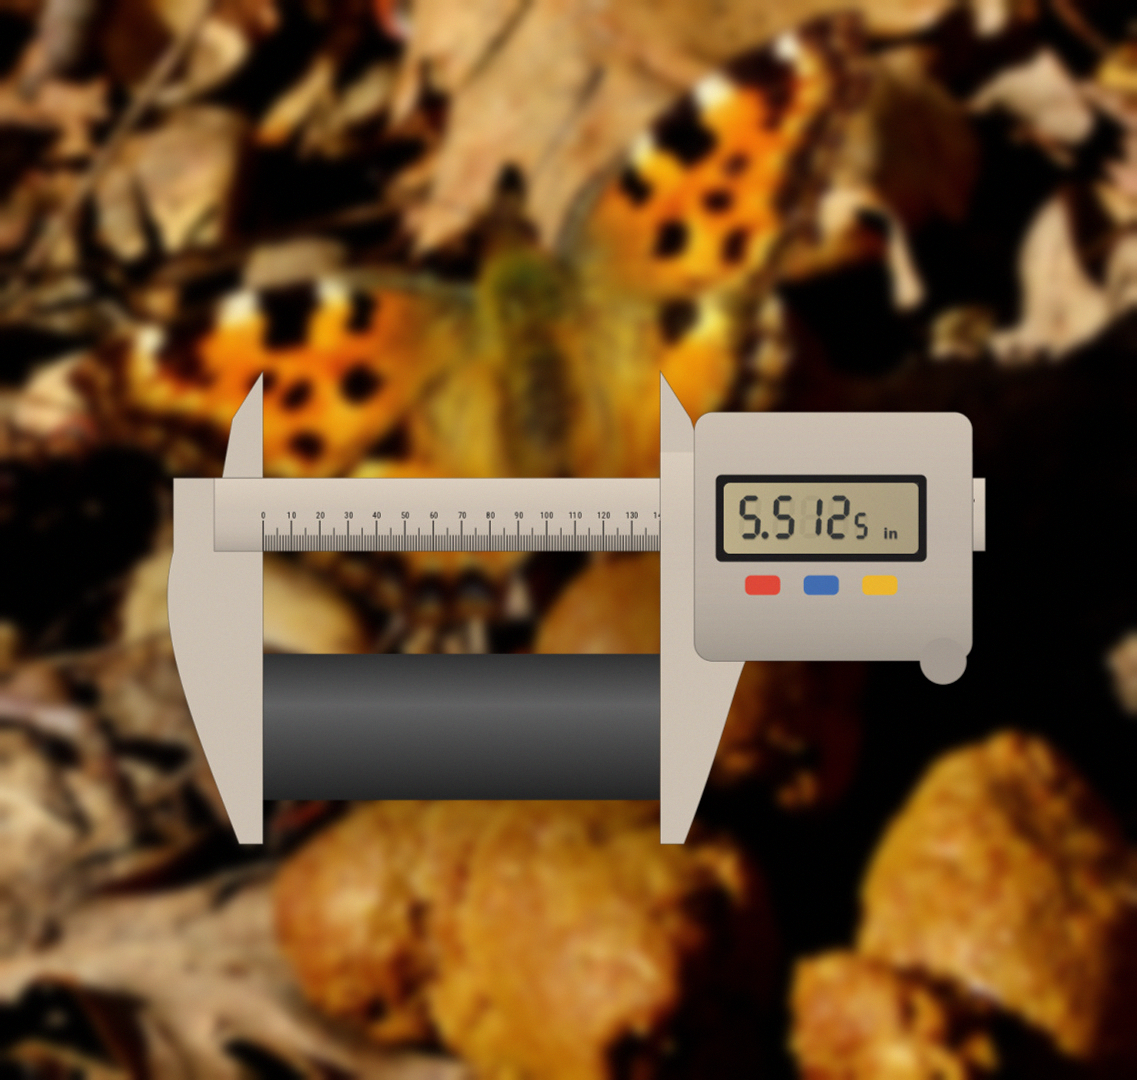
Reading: 5.5125 in
